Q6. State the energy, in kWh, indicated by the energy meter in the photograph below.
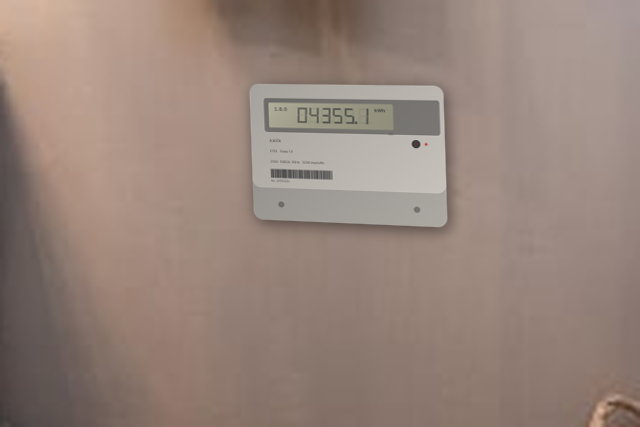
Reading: 4355.1 kWh
